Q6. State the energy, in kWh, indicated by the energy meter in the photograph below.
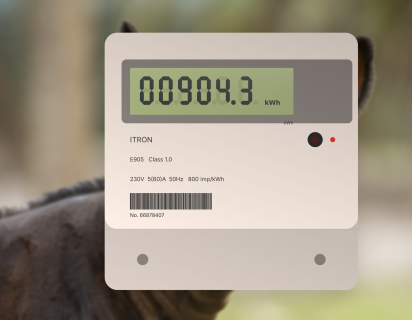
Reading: 904.3 kWh
